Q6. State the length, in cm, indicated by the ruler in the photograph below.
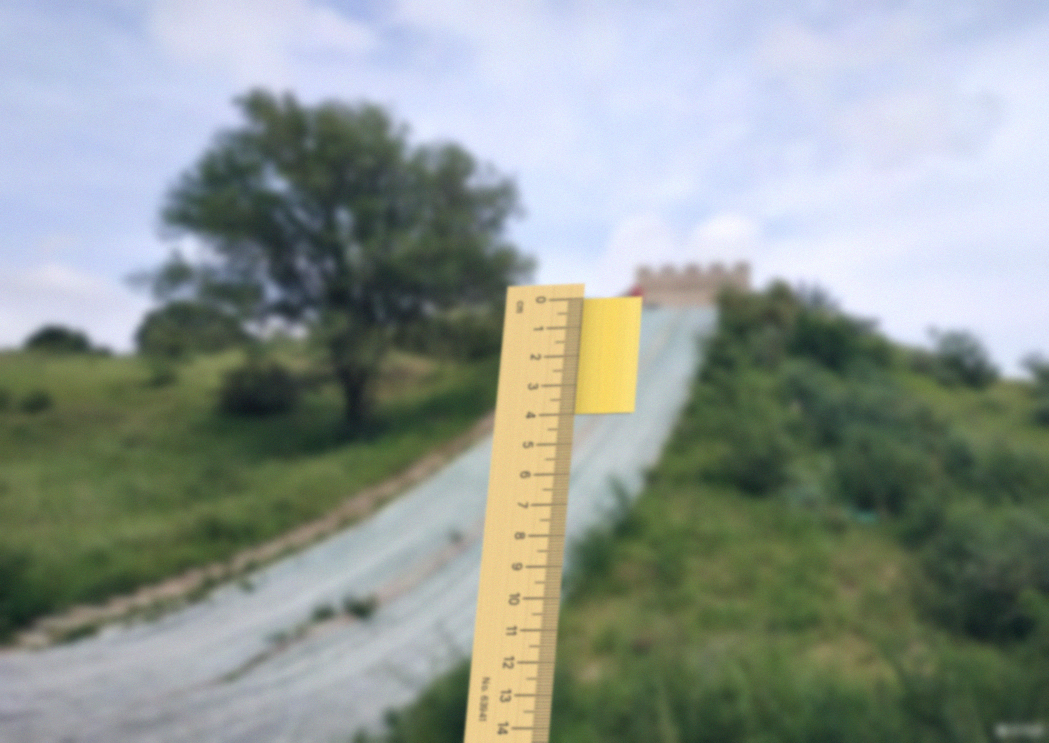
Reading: 4 cm
